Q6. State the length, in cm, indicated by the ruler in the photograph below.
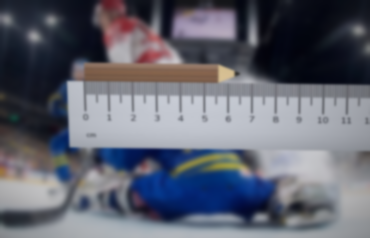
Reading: 6.5 cm
